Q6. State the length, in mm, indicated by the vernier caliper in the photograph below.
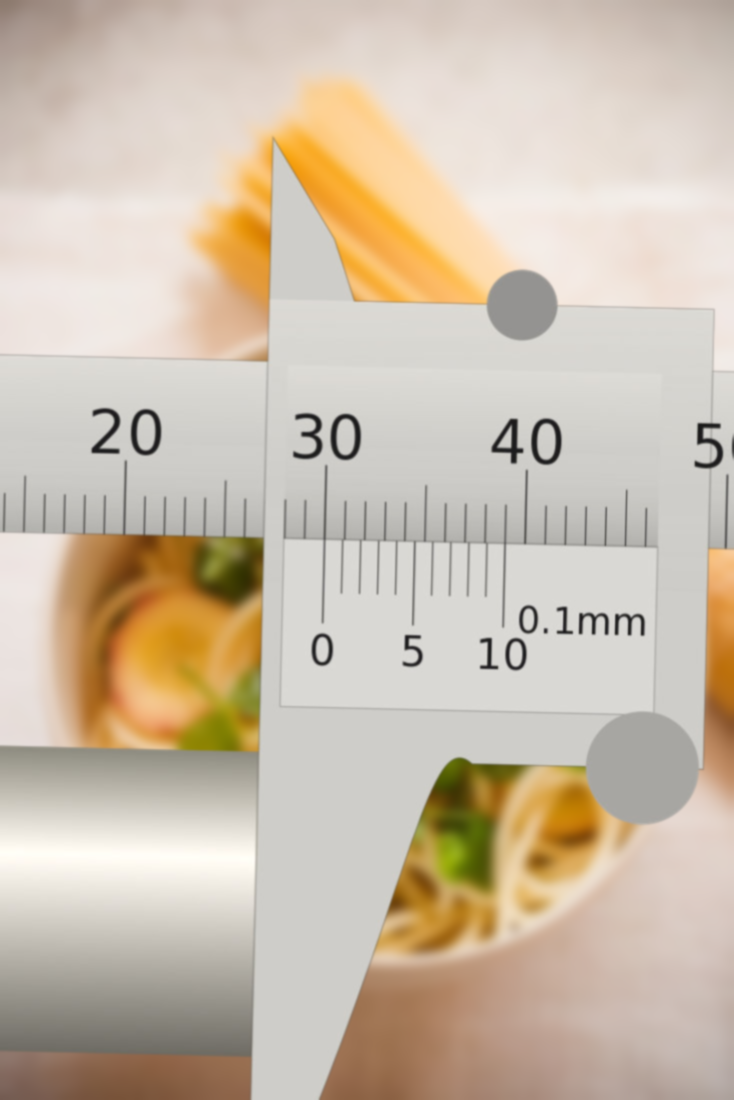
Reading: 30.0 mm
